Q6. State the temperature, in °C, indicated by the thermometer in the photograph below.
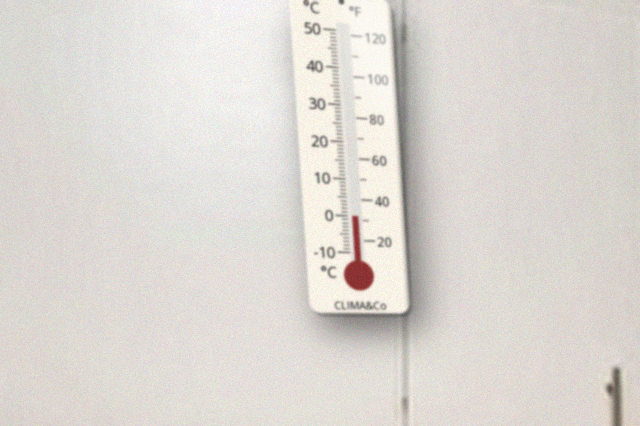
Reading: 0 °C
